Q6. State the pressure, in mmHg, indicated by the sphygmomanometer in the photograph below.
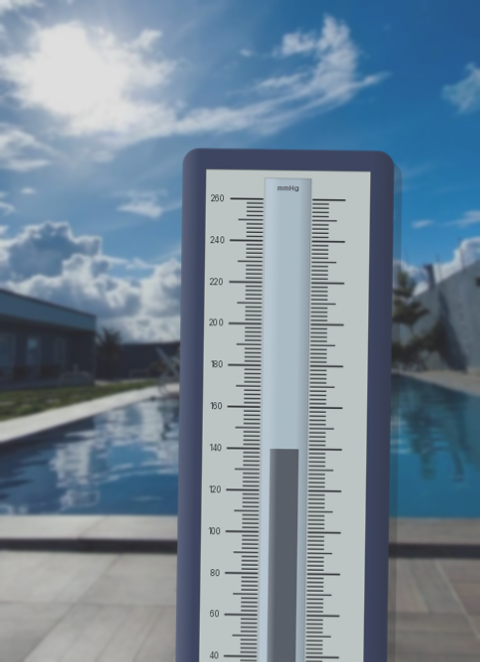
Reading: 140 mmHg
